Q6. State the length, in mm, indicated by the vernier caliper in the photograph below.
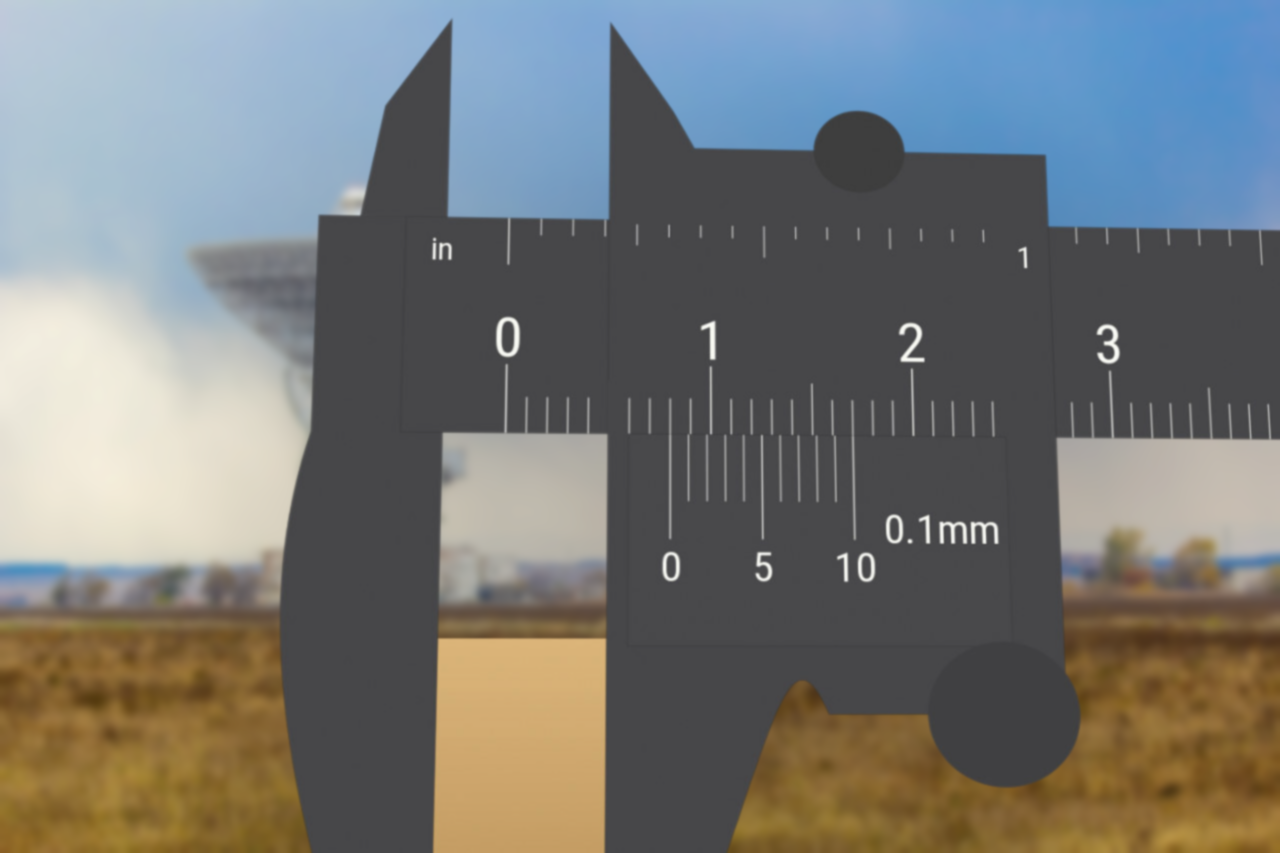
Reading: 8.0 mm
